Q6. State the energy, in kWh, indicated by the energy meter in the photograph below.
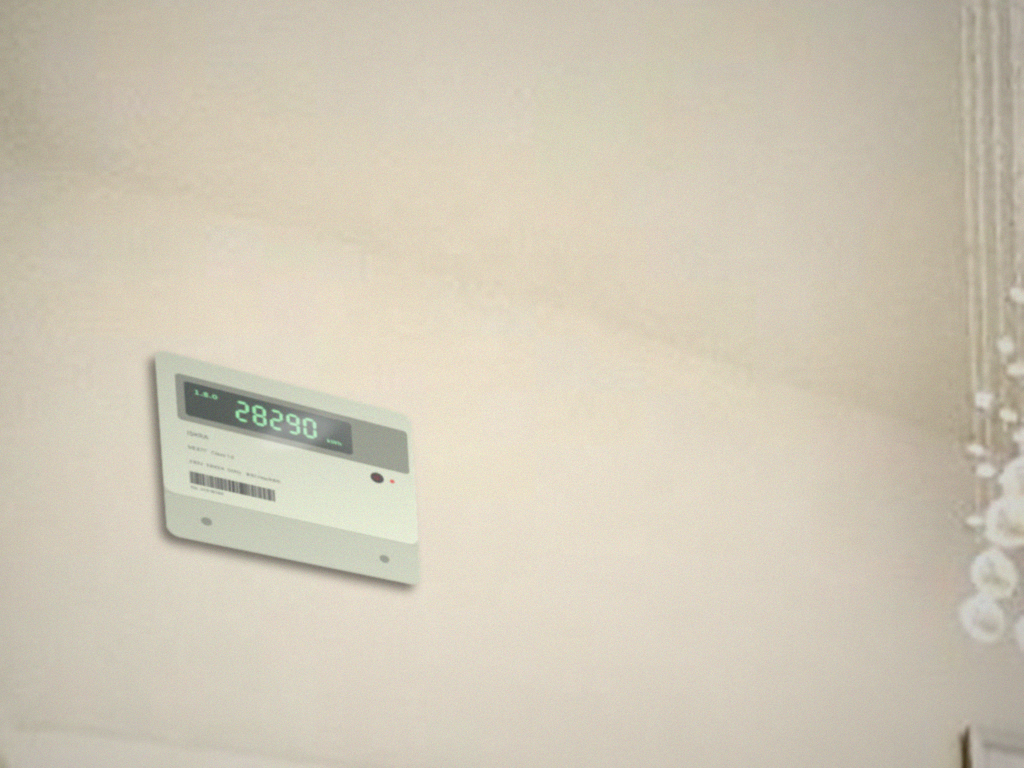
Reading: 28290 kWh
